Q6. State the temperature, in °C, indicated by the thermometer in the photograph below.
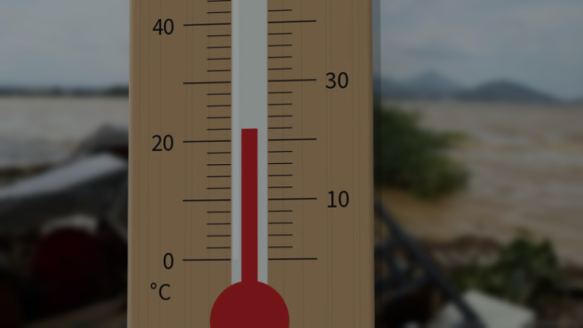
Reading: 22 °C
